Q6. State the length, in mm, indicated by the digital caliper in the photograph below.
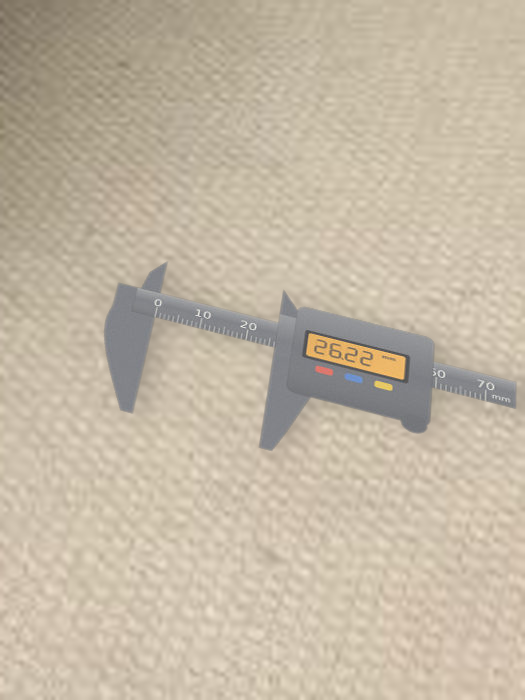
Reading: 26.22 mm
